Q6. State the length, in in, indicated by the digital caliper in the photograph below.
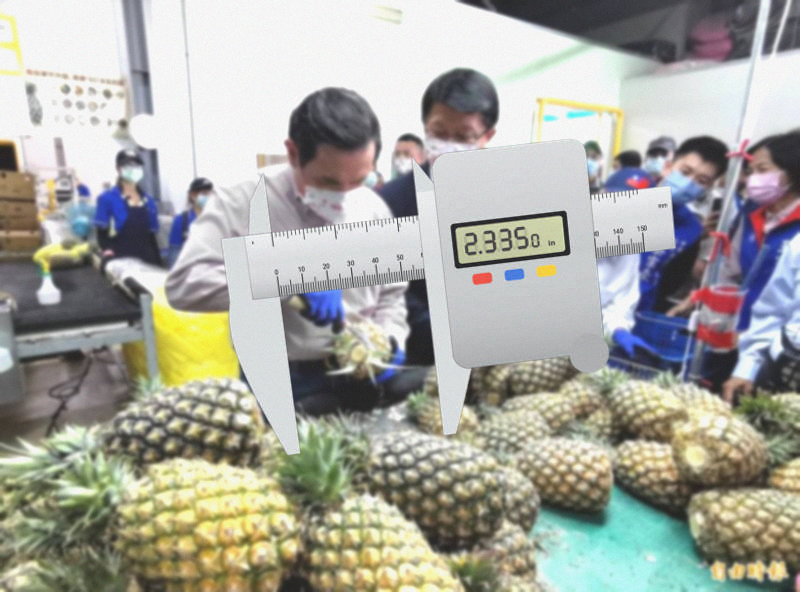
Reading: 2.3350 in
